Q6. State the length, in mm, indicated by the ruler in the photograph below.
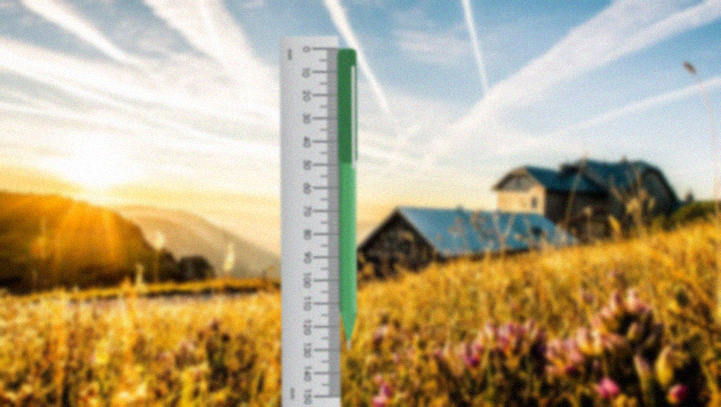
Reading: 130 mm
